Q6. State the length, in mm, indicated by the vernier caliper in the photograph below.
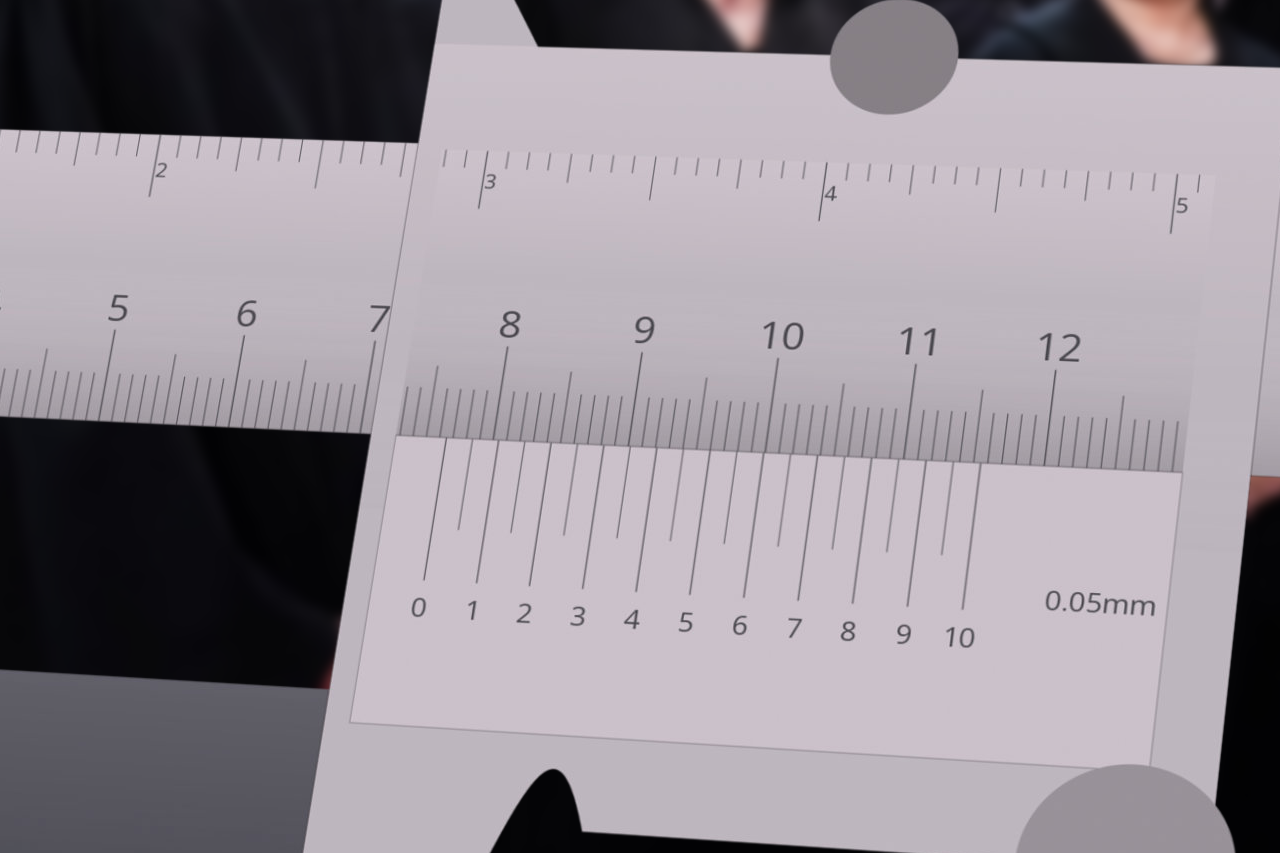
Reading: 76.5 mm
